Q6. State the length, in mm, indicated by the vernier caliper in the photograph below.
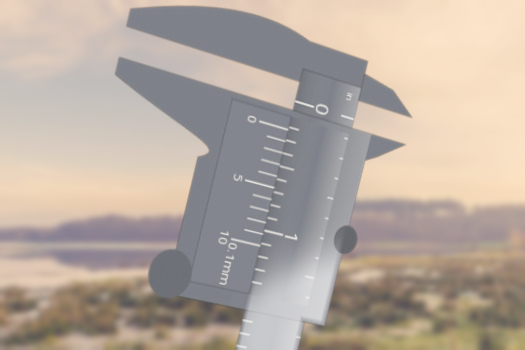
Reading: 2.2 mm
